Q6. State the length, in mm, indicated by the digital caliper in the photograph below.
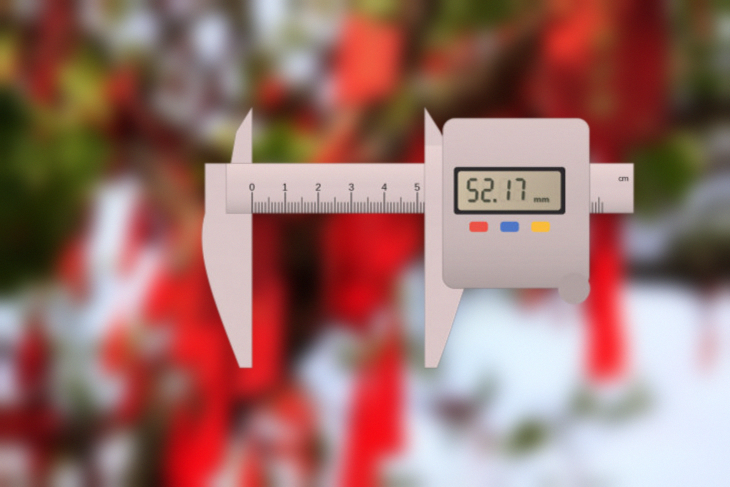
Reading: 52.17 mm
